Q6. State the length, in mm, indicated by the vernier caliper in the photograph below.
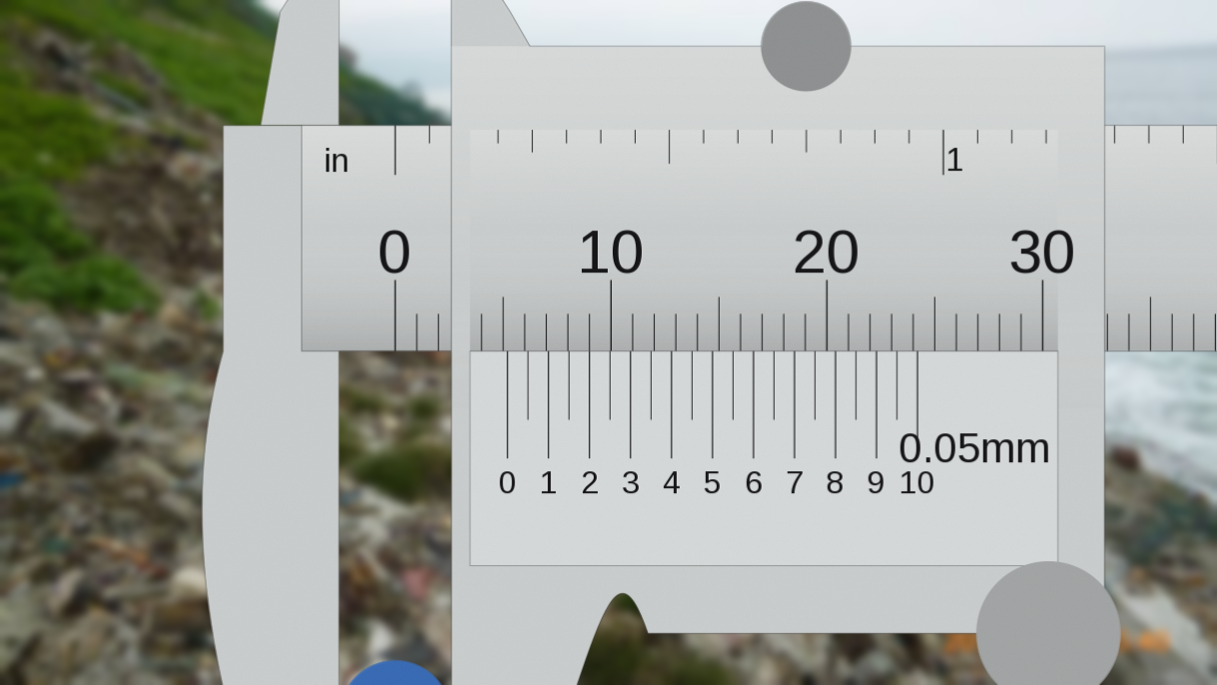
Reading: 5.2 mm
